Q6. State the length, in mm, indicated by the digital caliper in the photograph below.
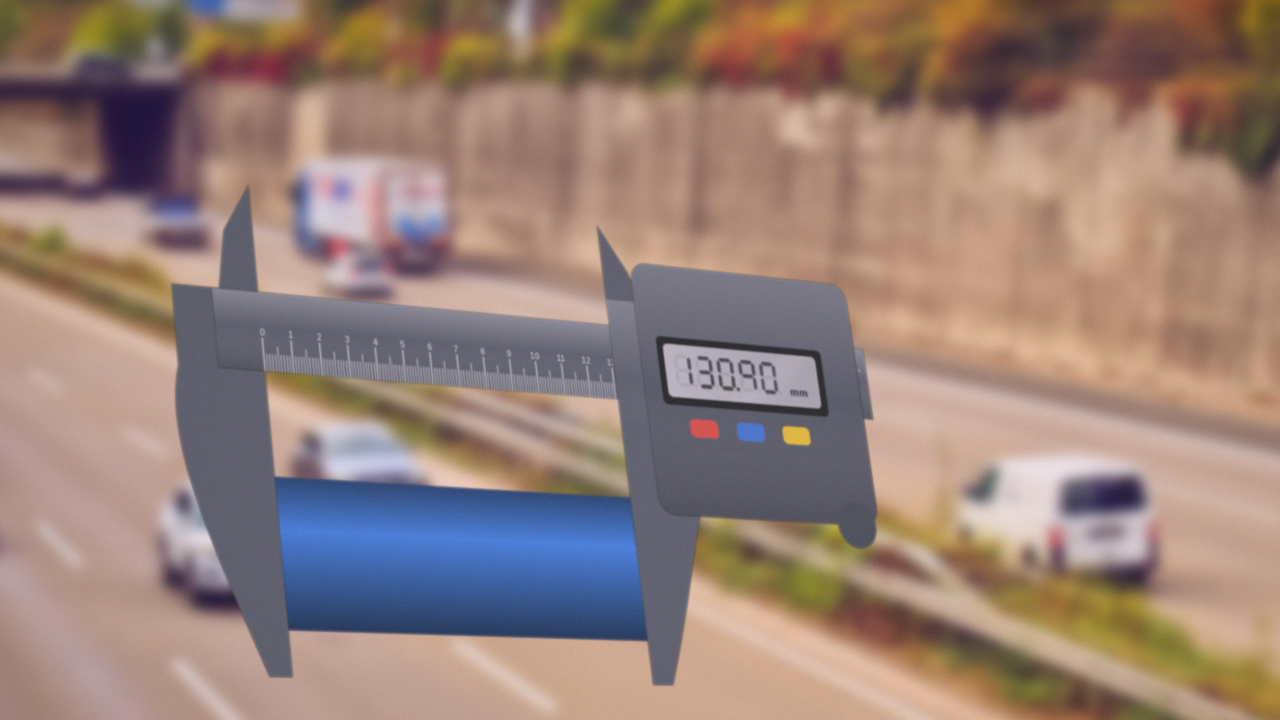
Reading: 130.90 mm
